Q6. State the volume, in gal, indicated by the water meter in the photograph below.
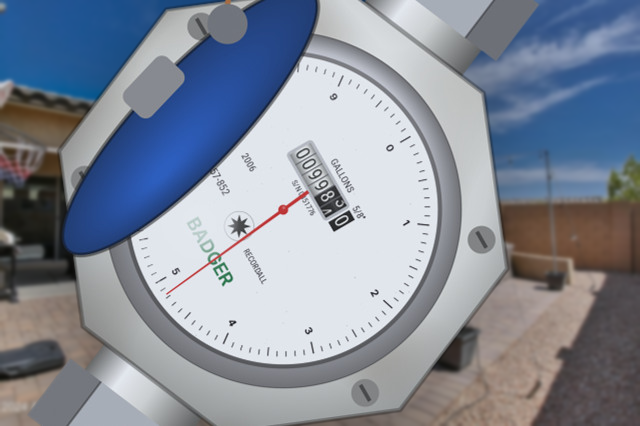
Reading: 99834.8 gal
